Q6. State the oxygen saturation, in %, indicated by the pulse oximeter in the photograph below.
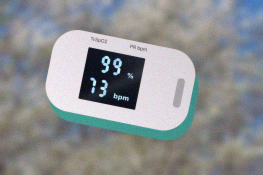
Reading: 99 %
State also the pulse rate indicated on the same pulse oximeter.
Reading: 73 bpm
